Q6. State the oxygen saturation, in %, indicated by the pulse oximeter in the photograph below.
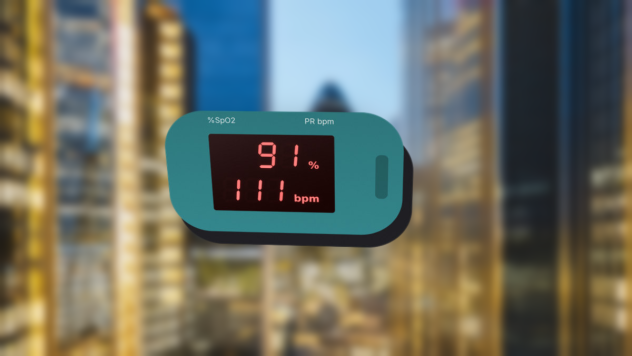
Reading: 91 %
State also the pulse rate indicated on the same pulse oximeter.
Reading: 111 bpm
